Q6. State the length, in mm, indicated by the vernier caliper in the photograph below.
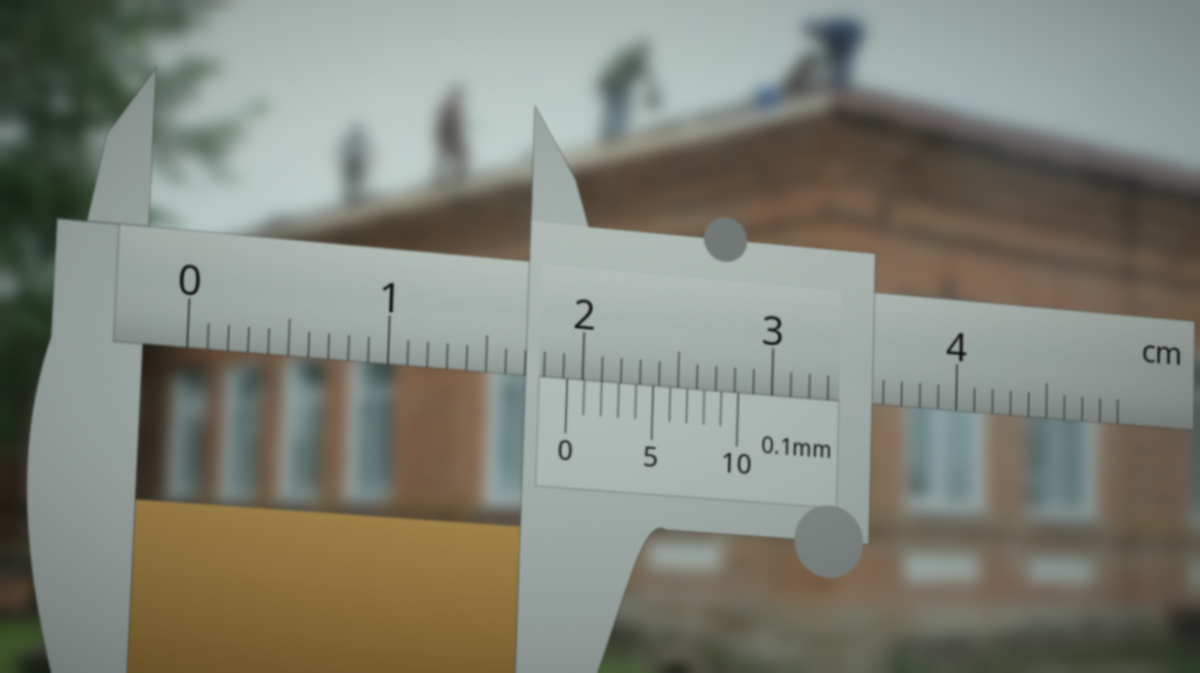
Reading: 19.2 mm
